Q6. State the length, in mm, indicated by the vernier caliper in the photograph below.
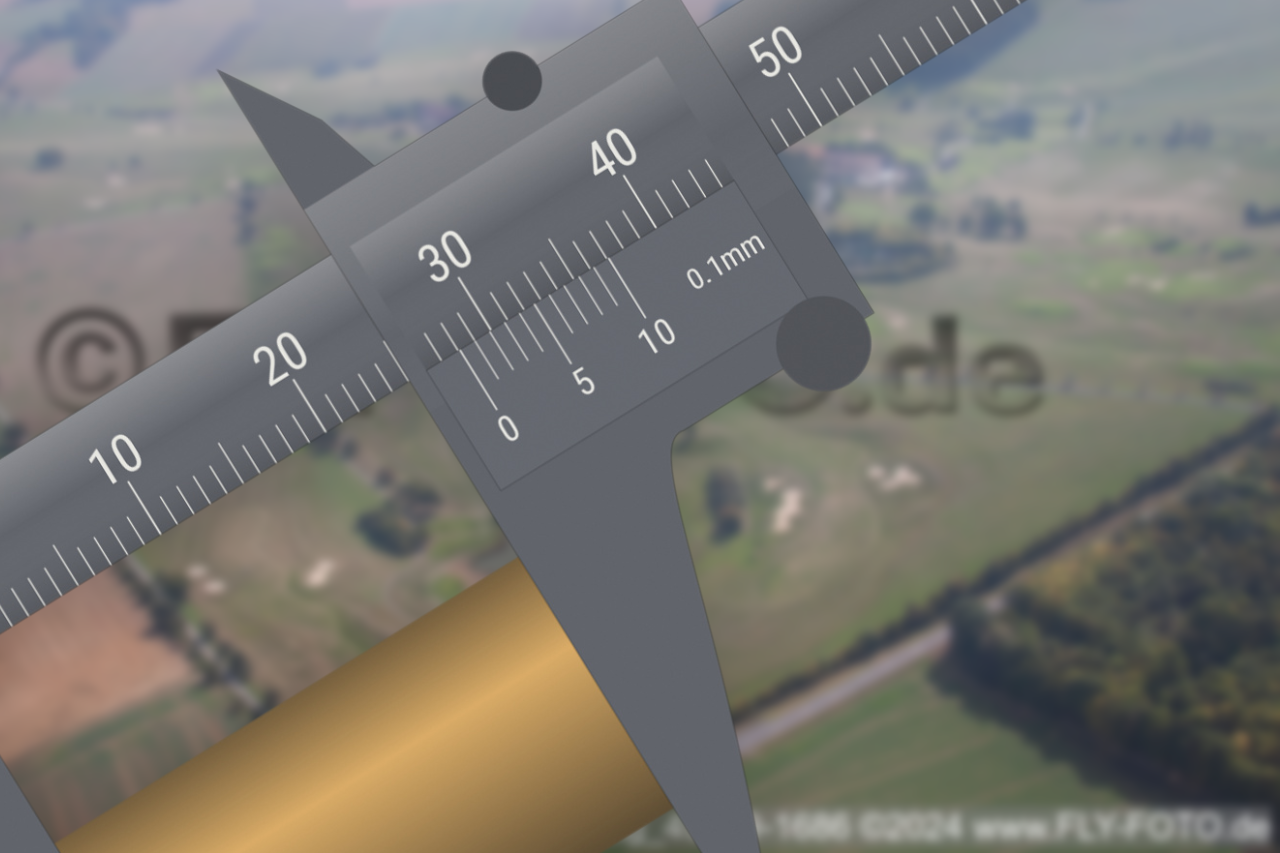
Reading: 28.1 mm
